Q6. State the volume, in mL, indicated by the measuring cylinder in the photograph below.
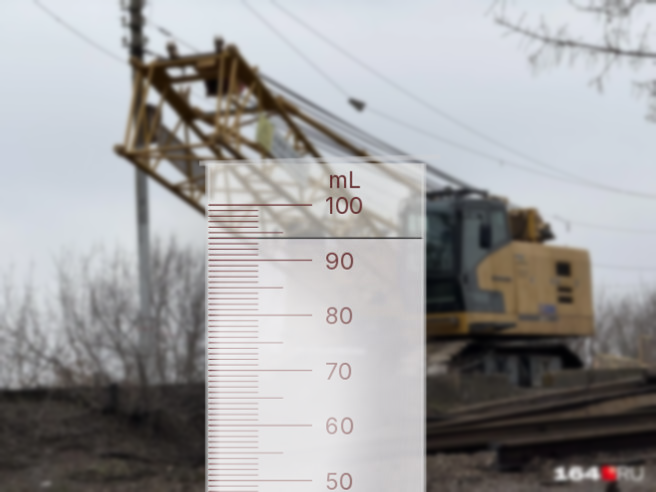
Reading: 94 mL
